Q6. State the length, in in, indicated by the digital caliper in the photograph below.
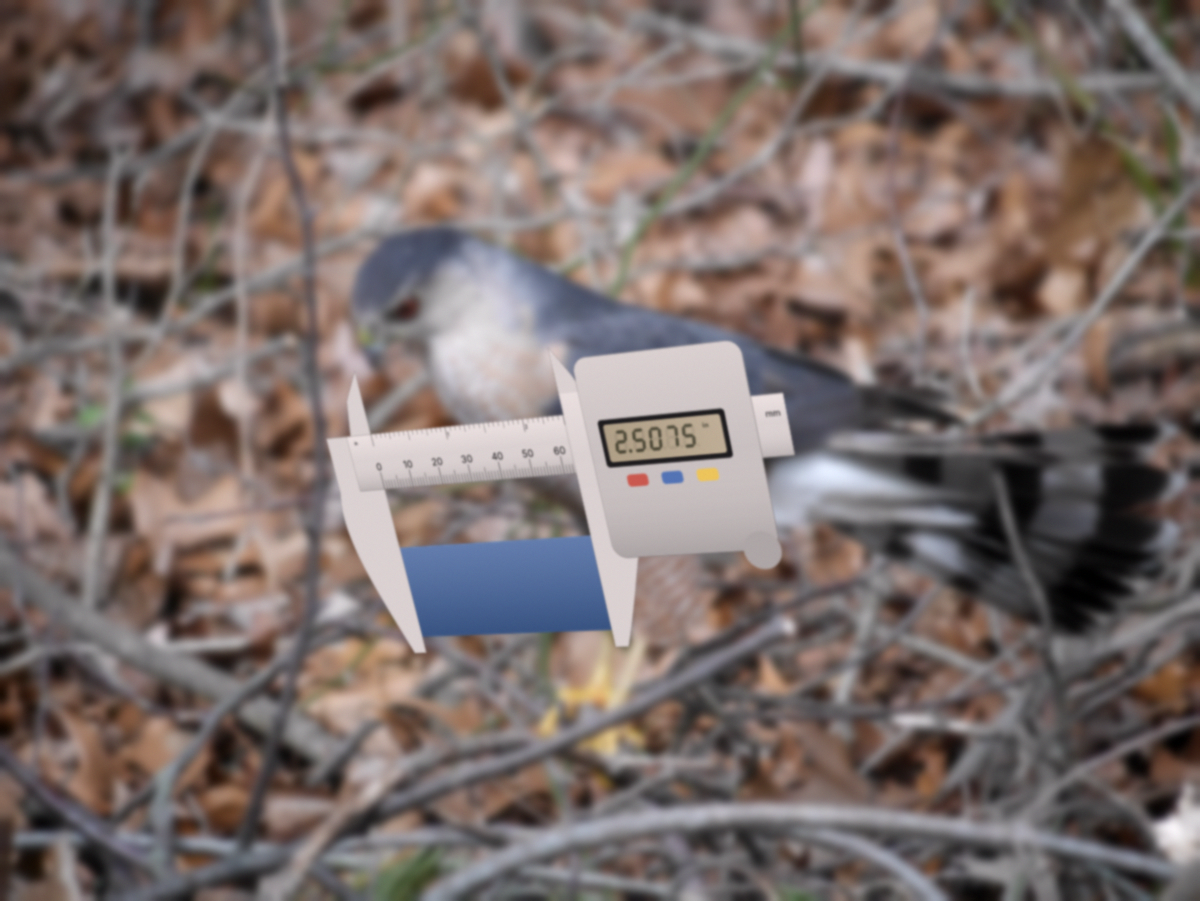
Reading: 2.5075 in
